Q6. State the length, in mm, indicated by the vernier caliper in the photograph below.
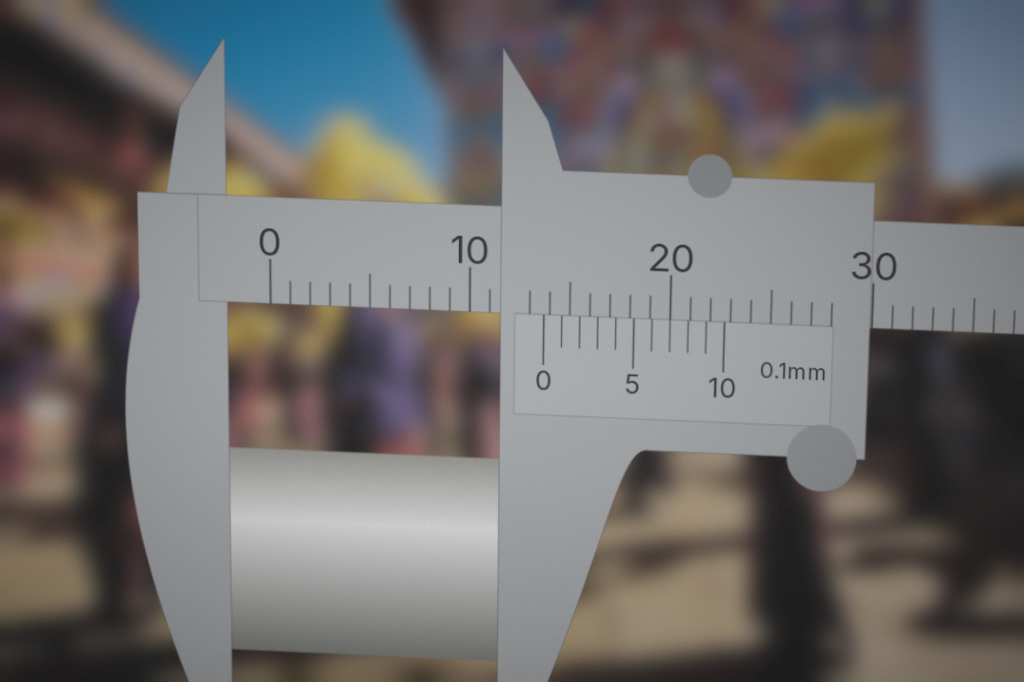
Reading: 13.7 mm
